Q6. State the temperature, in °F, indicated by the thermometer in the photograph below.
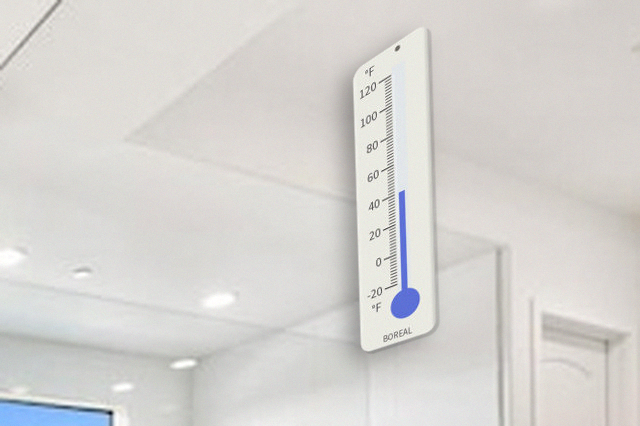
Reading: 40 °F
